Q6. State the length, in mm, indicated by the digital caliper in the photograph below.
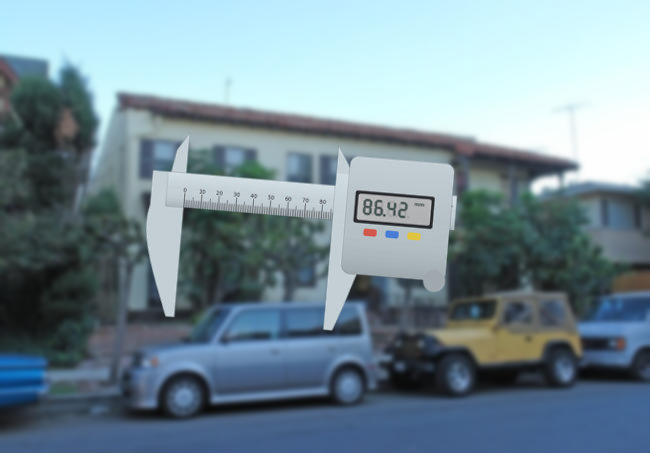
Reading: 86.42 mm
